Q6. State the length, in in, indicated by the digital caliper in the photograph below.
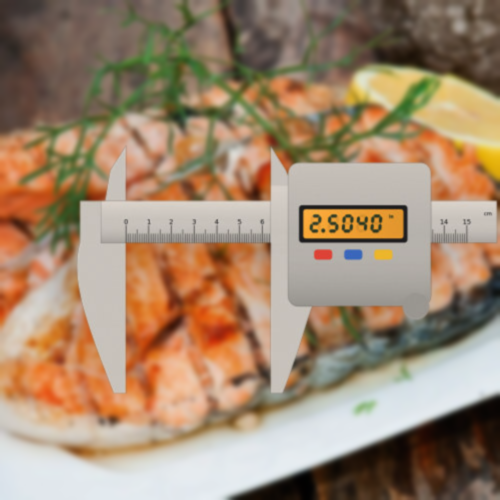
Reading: 2.5040 in
